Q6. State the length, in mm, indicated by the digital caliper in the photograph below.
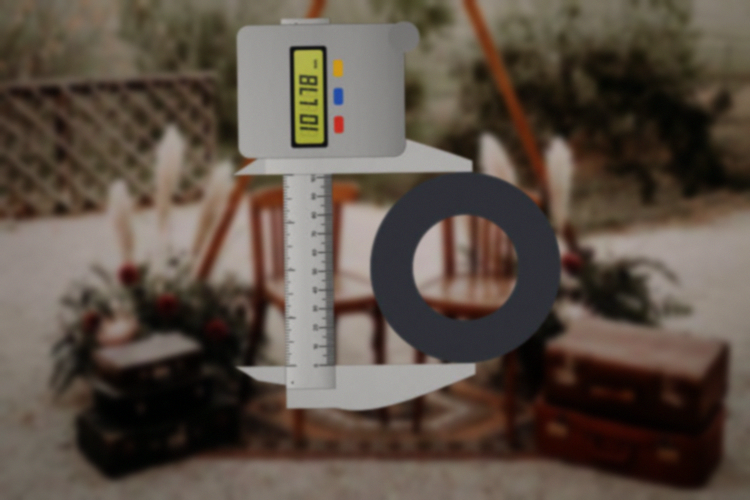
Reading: 101.78 mm
